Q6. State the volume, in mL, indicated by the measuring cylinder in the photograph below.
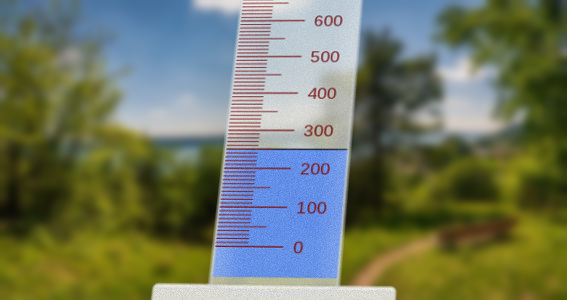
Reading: 250 mL
